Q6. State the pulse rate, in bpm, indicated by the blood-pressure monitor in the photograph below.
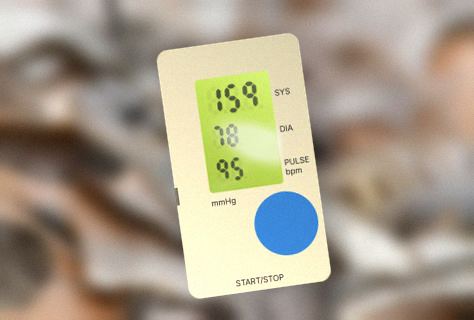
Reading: 95 bpm
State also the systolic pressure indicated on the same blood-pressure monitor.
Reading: 159 mmHg
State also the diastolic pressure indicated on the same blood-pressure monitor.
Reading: 78 mmHg
